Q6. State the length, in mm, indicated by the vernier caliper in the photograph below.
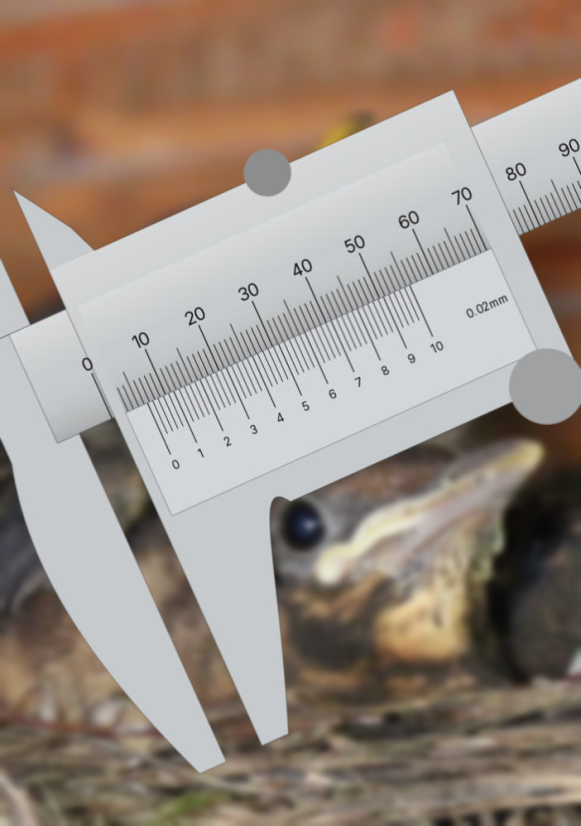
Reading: 6.6 mm
